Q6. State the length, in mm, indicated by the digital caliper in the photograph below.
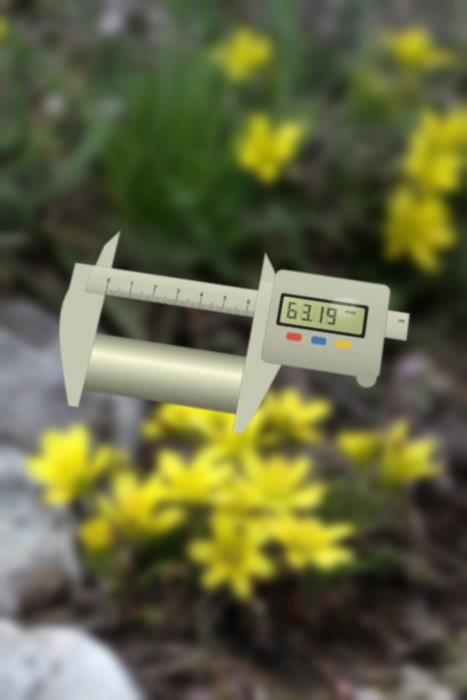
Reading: 63.19 mm
